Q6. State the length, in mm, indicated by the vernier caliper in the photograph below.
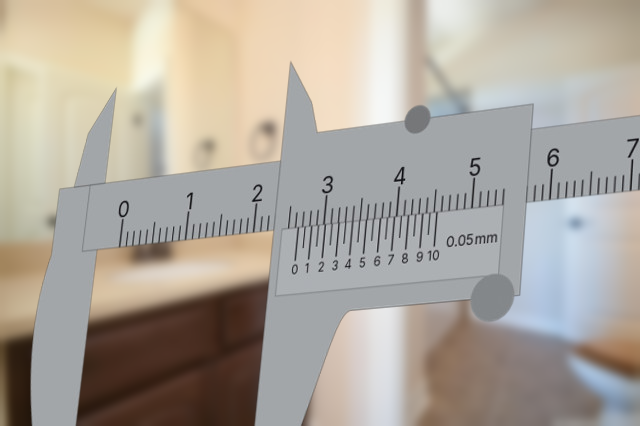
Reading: 26.4 mm
